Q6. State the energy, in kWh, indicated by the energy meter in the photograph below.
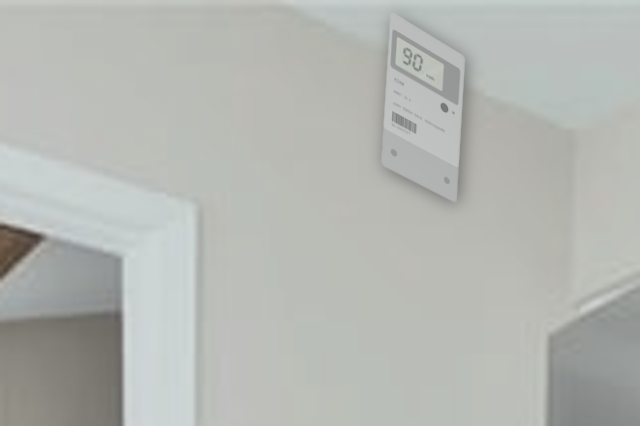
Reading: 90 kWh
